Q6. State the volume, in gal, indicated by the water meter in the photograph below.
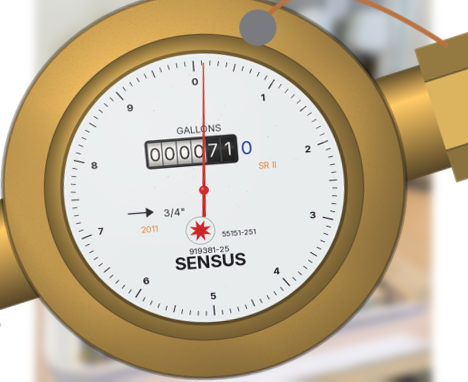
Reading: 710.1 gal
